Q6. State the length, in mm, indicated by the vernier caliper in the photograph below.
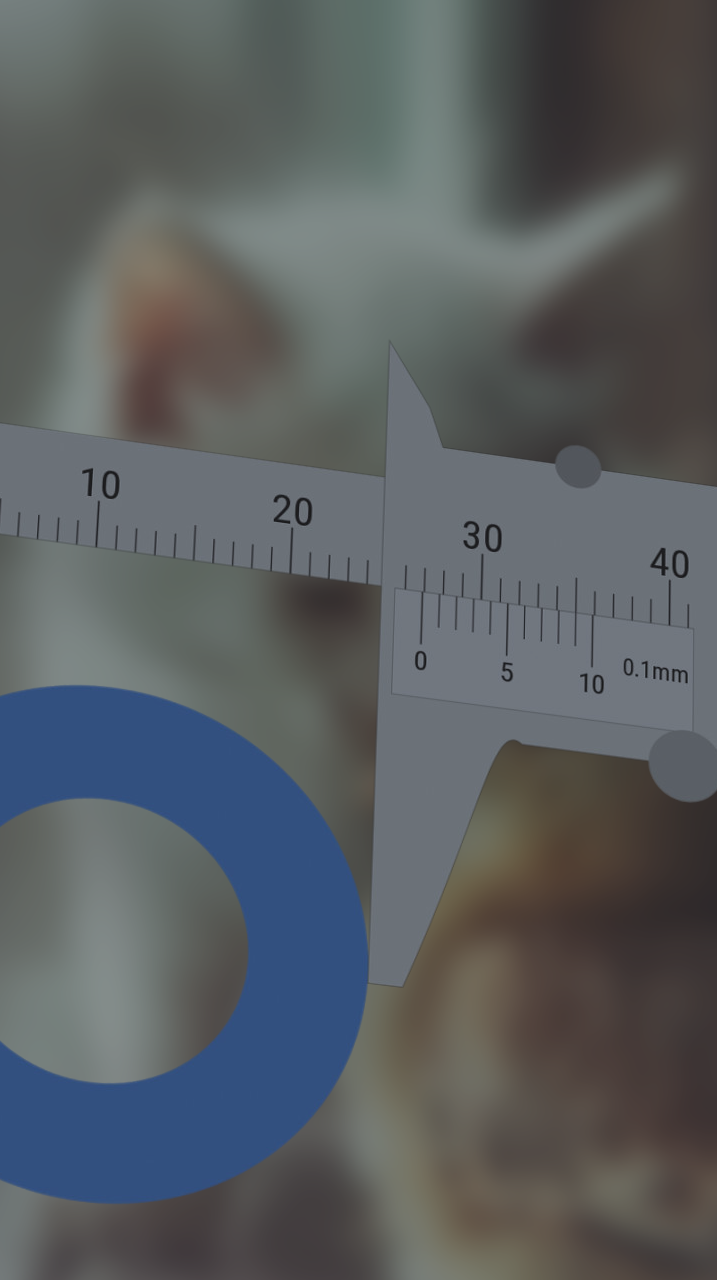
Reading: 26.9 mm
